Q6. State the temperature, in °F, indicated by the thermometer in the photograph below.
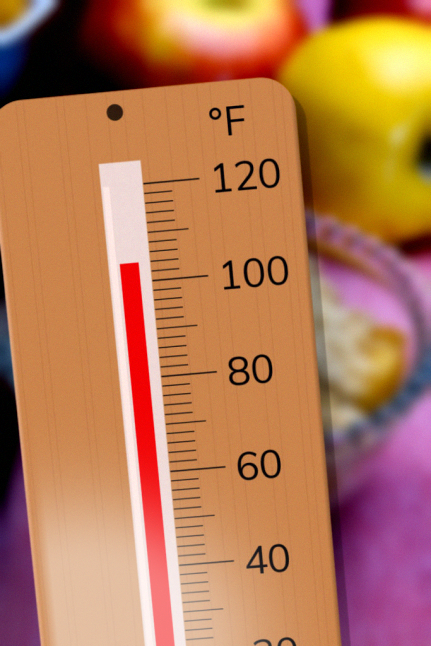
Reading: 104 °F
